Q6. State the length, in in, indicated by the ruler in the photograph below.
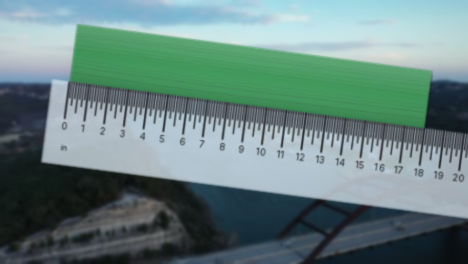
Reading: 18 in
